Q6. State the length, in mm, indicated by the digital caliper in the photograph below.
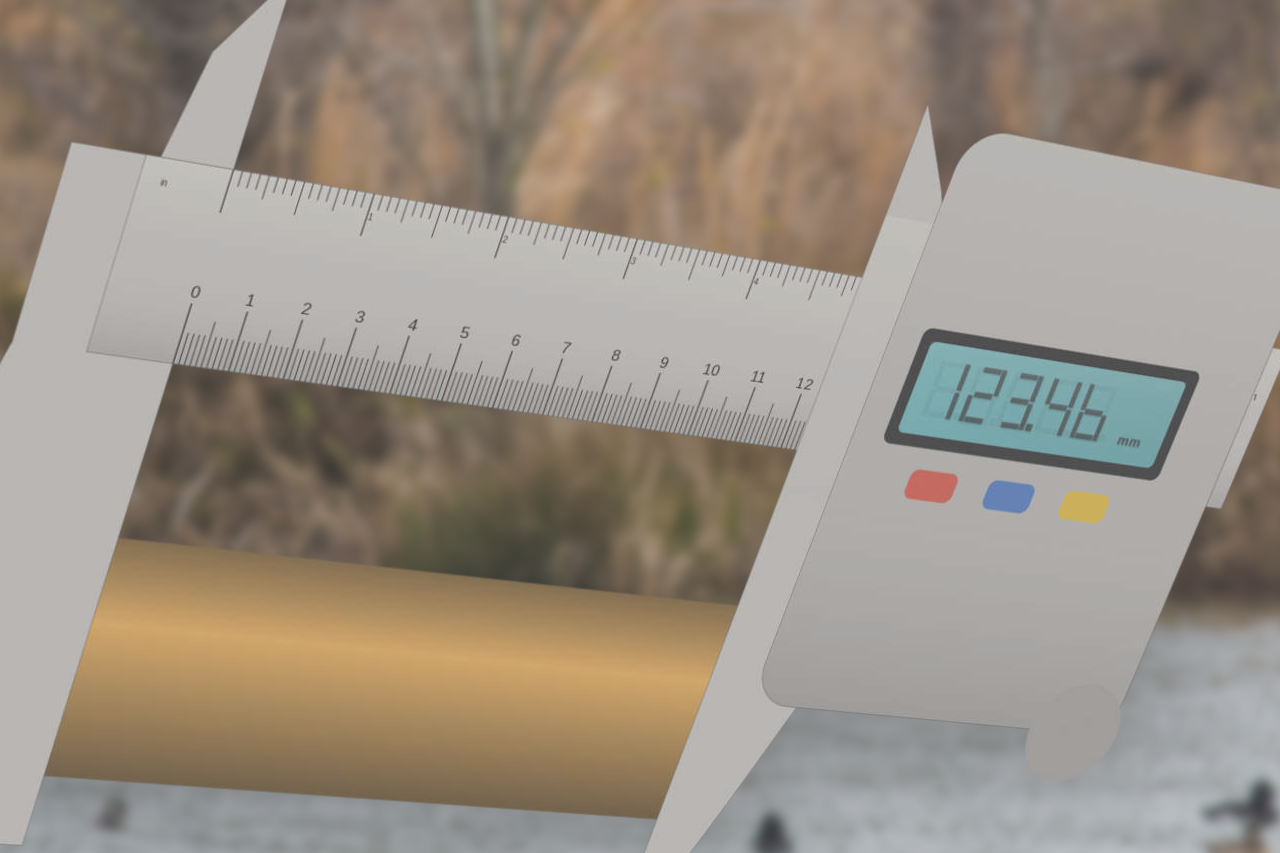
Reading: 123.46 mm
